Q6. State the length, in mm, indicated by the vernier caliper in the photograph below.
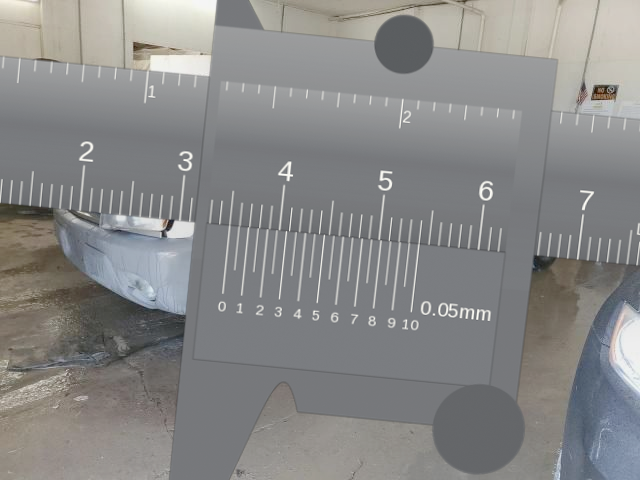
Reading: 35.0 mm
